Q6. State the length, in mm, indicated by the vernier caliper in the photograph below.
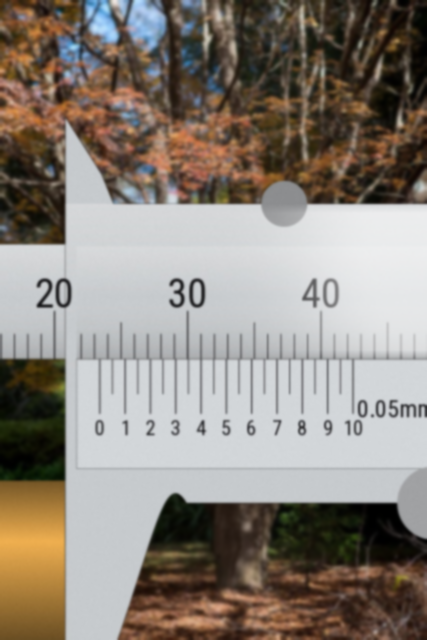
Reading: 23.4 mm
